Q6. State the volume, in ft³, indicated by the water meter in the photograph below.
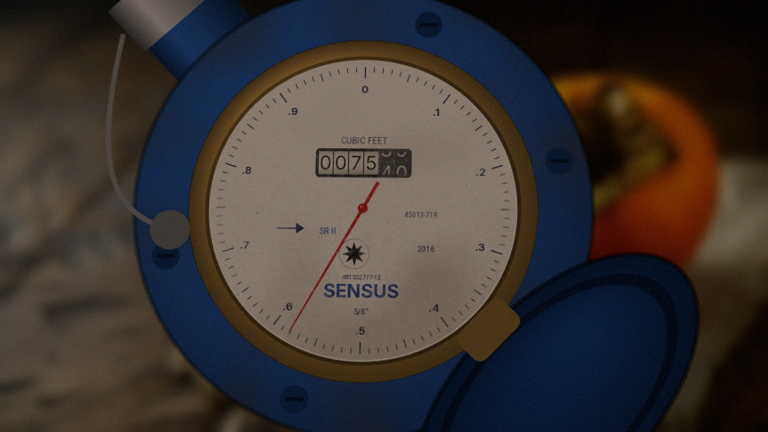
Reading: 7539.58 ft³
